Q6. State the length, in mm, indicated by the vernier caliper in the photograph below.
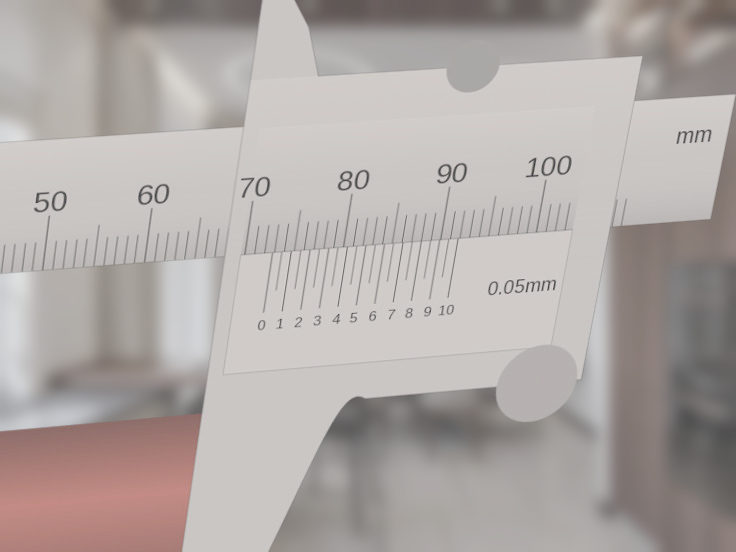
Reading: 72.8 mm
